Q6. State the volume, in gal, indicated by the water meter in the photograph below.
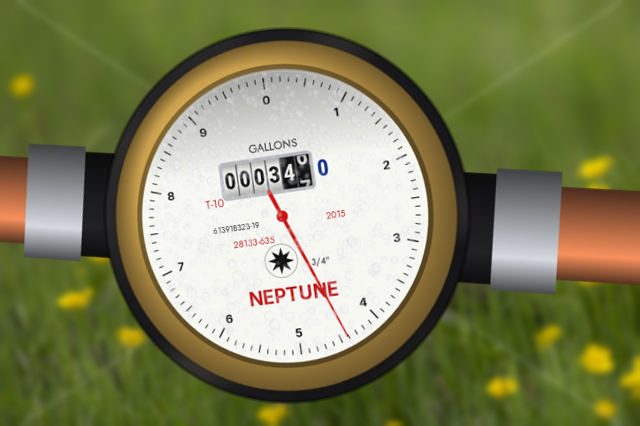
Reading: 3464.4 gal
